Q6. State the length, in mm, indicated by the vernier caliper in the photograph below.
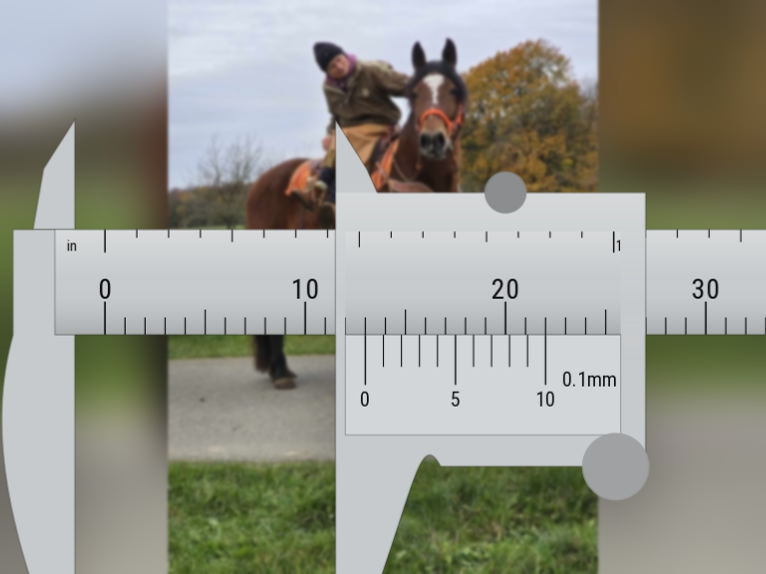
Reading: 13.0 mm
